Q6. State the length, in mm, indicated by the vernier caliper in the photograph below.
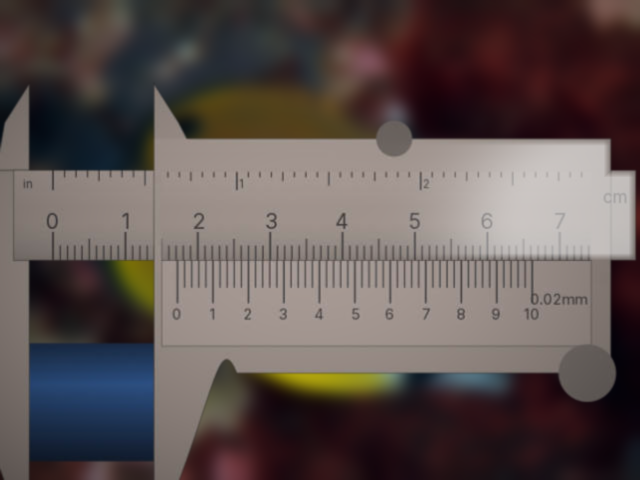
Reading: 17.2 mm
